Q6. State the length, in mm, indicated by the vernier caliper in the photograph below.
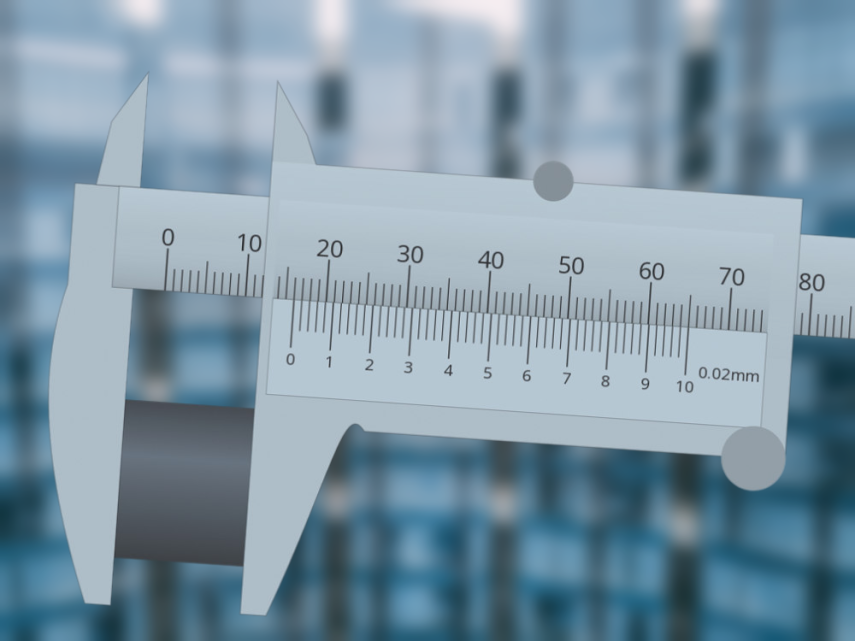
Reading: 16.0 mm
